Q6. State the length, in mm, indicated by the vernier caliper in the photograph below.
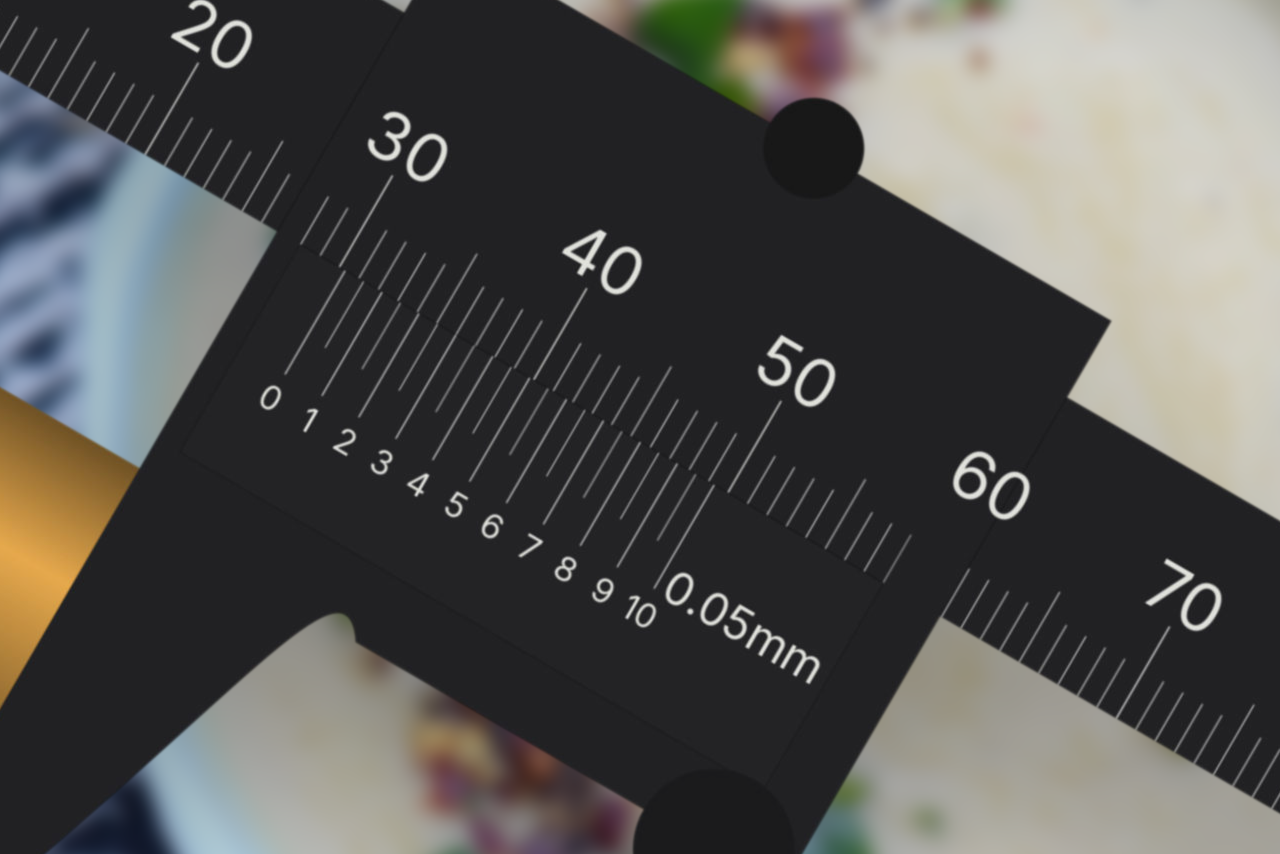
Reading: 30.3 mm
